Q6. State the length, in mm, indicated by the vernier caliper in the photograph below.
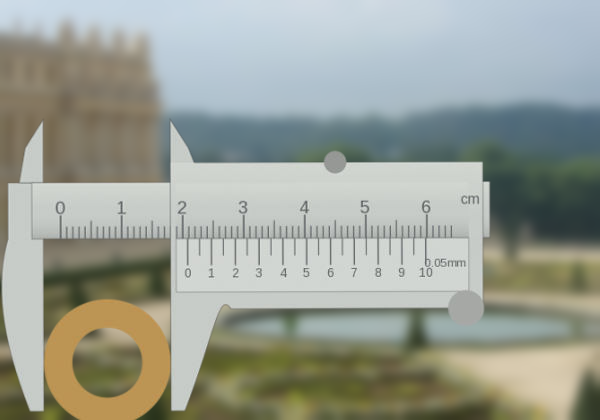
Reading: 20.8 mm
